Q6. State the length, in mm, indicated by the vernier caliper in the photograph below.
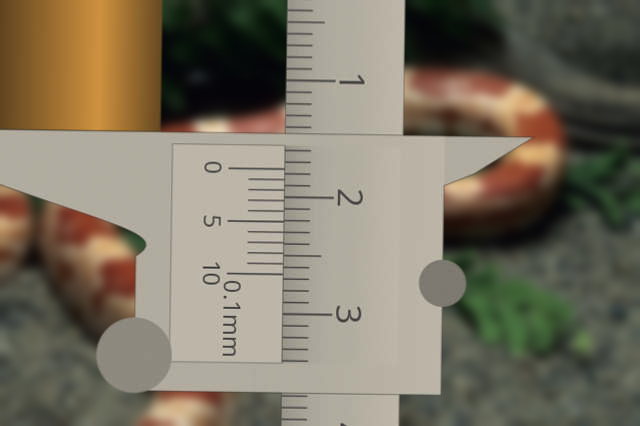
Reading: 17.6 mm
